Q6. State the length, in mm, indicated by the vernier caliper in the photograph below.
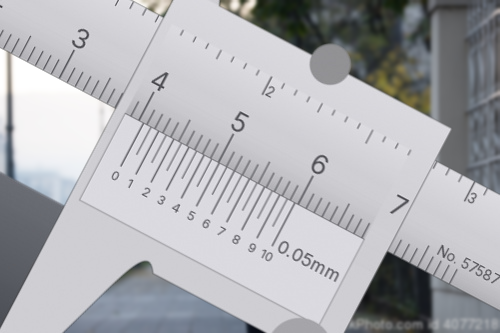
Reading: 40.6 mm
